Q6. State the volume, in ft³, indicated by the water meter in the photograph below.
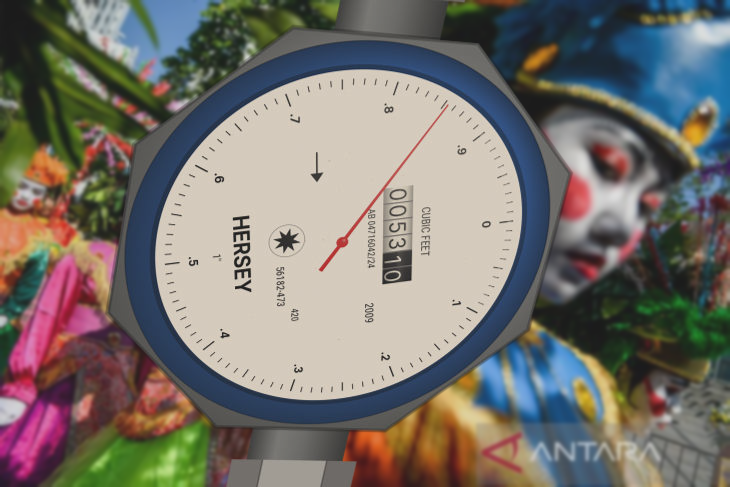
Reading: 5309.85 ft³
